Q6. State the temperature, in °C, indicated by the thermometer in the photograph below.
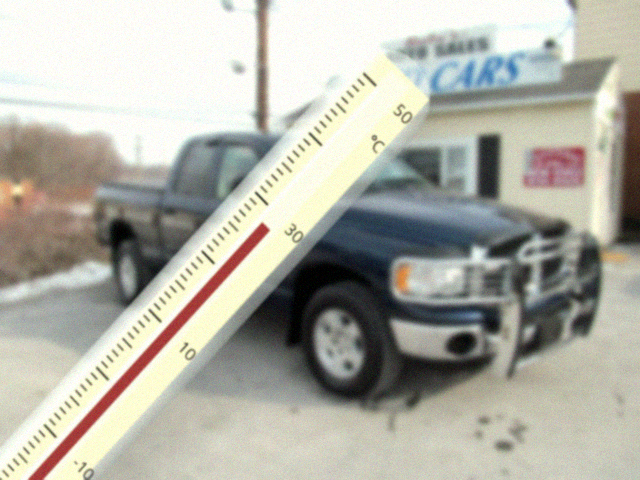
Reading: 28 °C
